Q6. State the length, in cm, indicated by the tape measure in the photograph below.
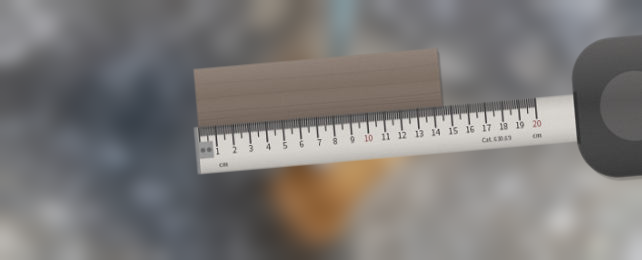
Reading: 14.5 cm
